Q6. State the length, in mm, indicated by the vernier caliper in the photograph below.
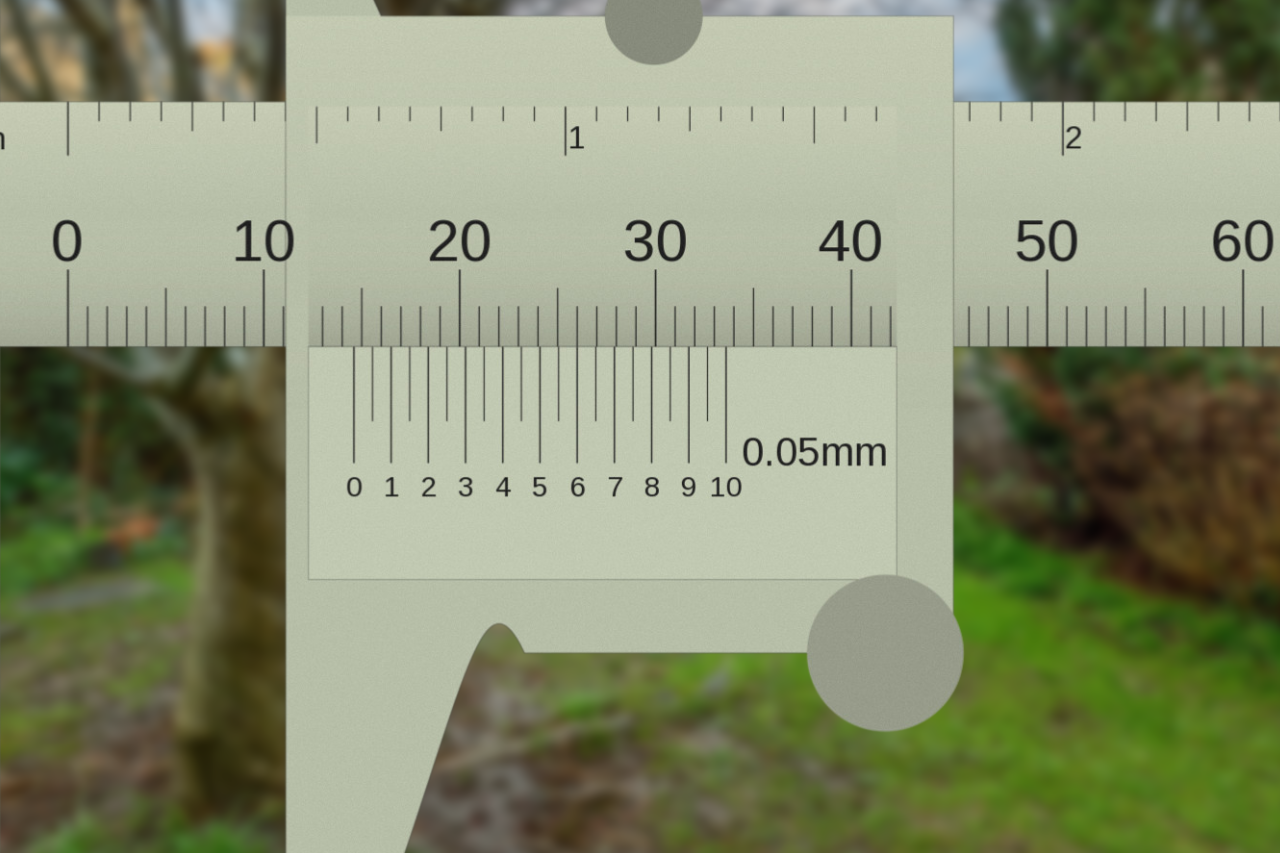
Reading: 14.6 mm
